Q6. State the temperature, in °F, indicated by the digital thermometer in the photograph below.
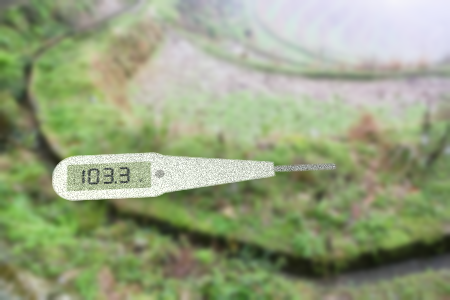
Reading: 103.3 °F
